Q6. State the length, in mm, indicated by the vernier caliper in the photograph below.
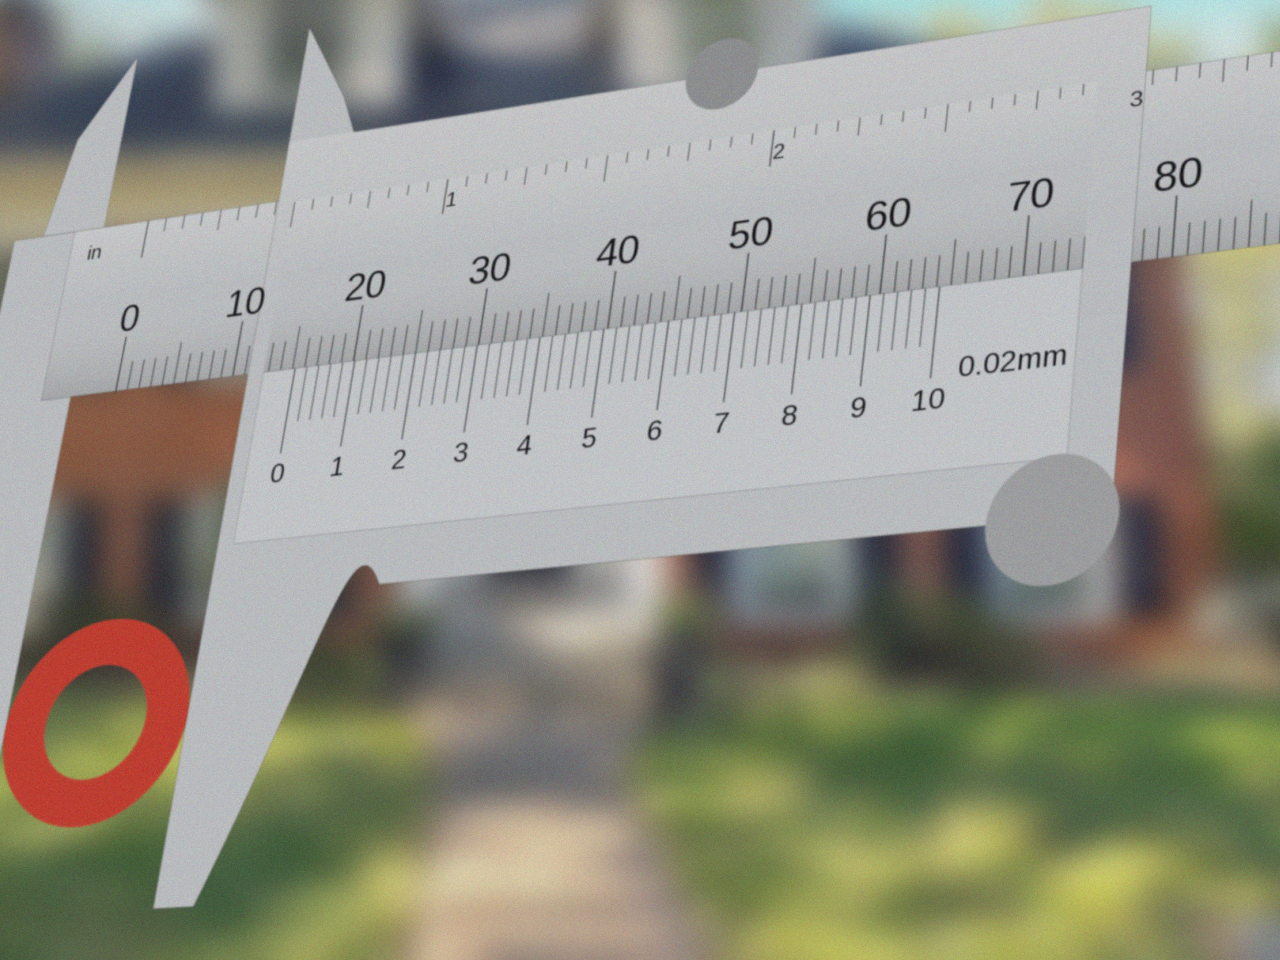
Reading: 15.2 mm
